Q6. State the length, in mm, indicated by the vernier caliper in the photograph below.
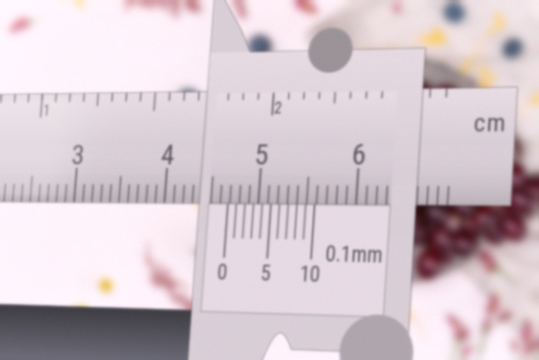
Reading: 46.8 mm
